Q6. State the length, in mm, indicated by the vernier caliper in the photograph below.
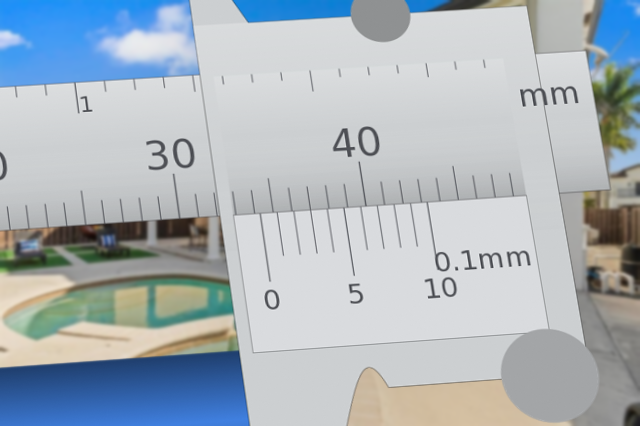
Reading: 34.3 mm
